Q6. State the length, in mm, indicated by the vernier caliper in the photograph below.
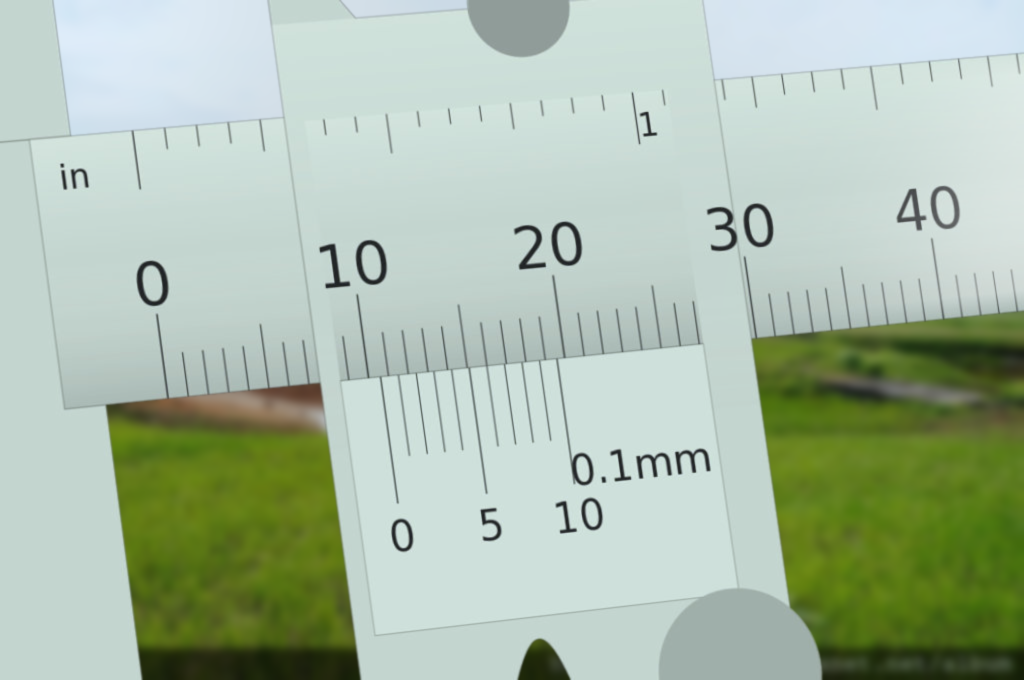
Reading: 10.6 mm
